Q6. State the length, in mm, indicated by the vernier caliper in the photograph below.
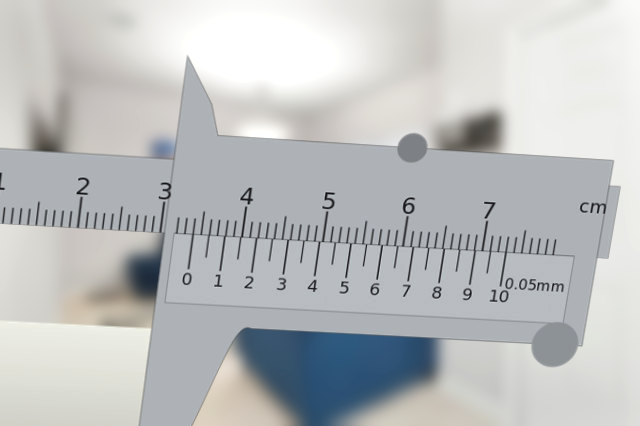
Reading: 34.0 mm
